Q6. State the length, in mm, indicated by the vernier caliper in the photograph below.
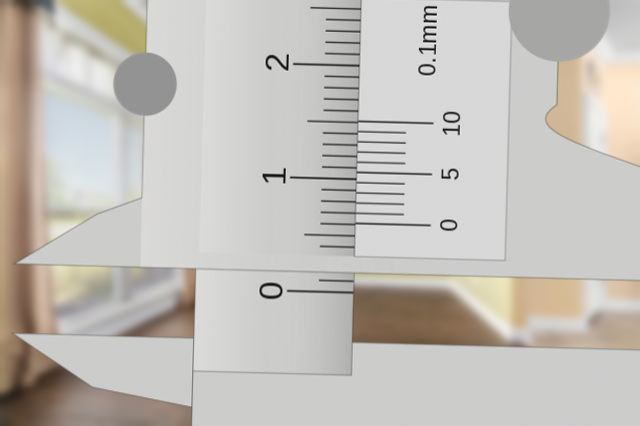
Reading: 6.1 mm
